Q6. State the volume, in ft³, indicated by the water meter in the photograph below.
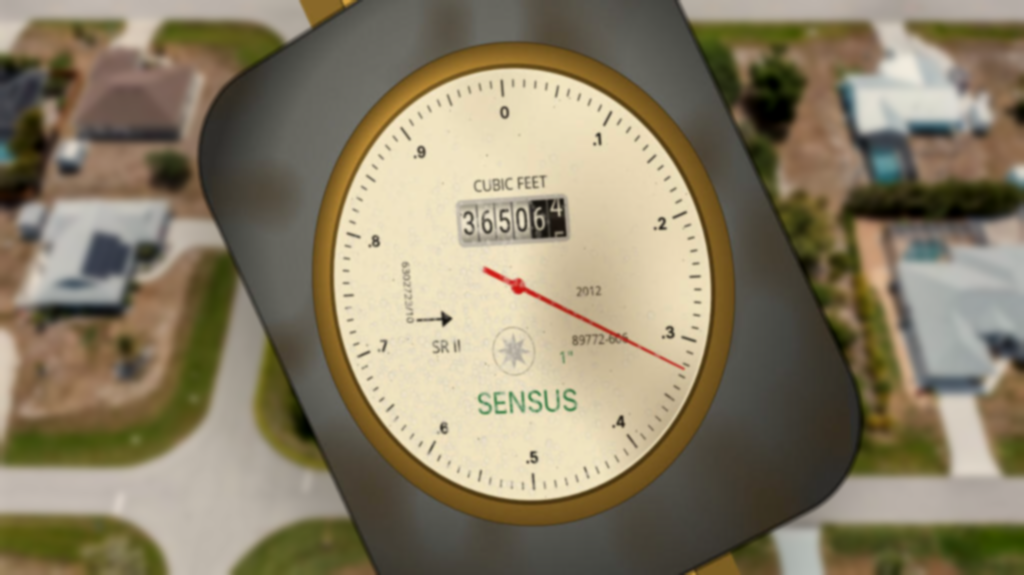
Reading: 365064.32 ft³
